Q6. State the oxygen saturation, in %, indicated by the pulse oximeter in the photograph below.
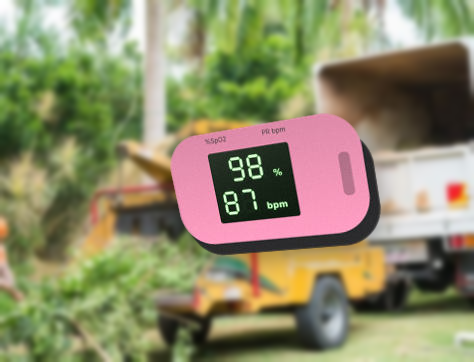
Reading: 98 %
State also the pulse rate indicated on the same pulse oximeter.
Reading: 87 bpm
